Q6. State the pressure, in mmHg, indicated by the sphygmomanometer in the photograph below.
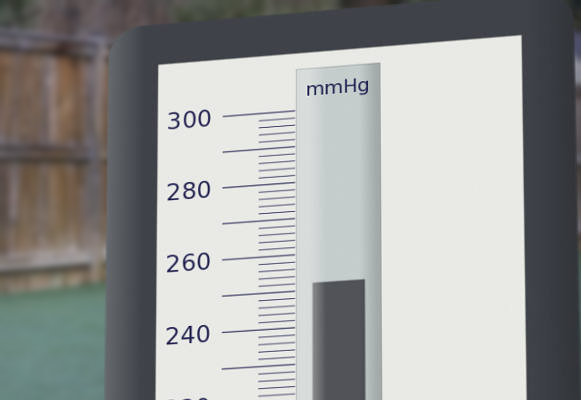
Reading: 252 mmHg
